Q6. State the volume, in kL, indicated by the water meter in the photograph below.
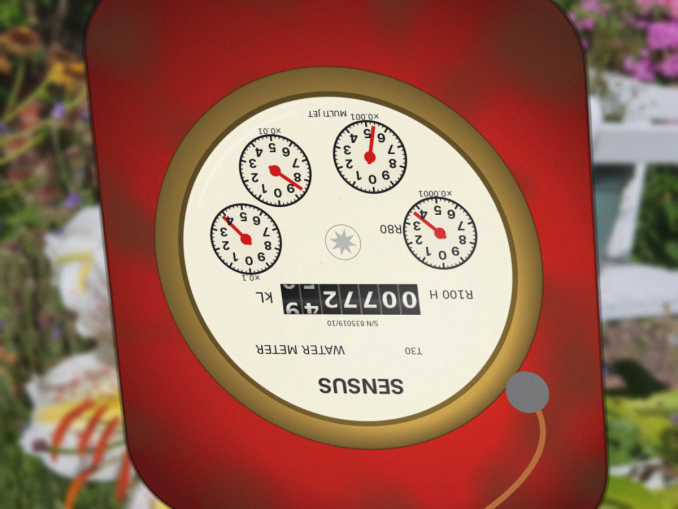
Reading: 77249.3853 kL
